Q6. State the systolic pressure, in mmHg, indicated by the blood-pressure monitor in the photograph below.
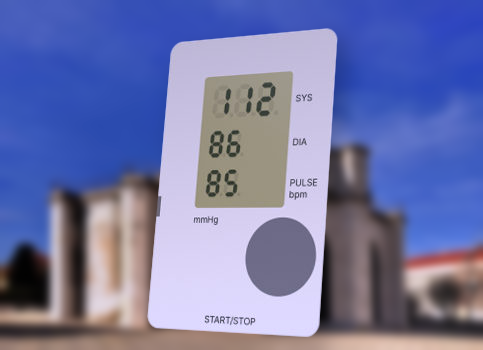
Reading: 112 mmHg
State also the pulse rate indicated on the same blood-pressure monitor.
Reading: 85 bpm
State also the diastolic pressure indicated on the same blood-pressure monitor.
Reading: 86 mmHg
